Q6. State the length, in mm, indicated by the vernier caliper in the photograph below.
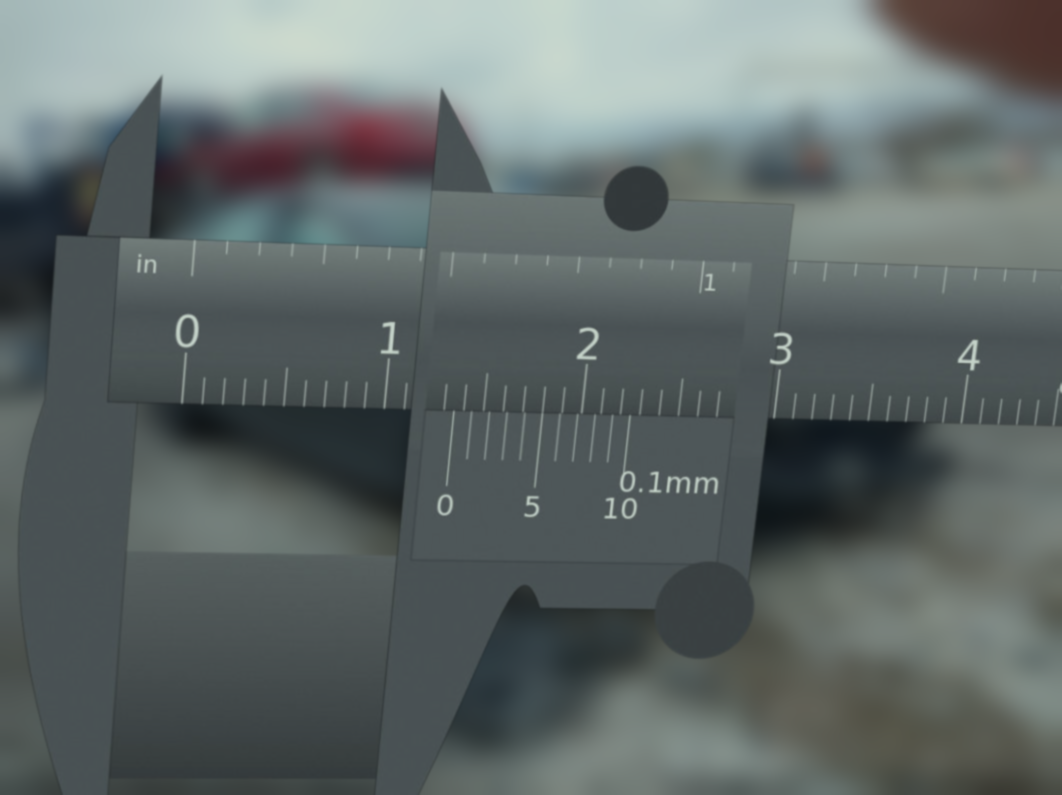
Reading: 13.5 mm
